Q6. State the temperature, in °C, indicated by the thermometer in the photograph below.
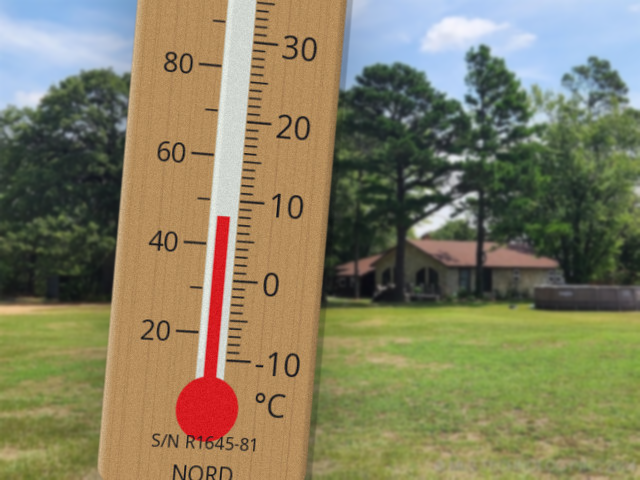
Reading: 8 °C
